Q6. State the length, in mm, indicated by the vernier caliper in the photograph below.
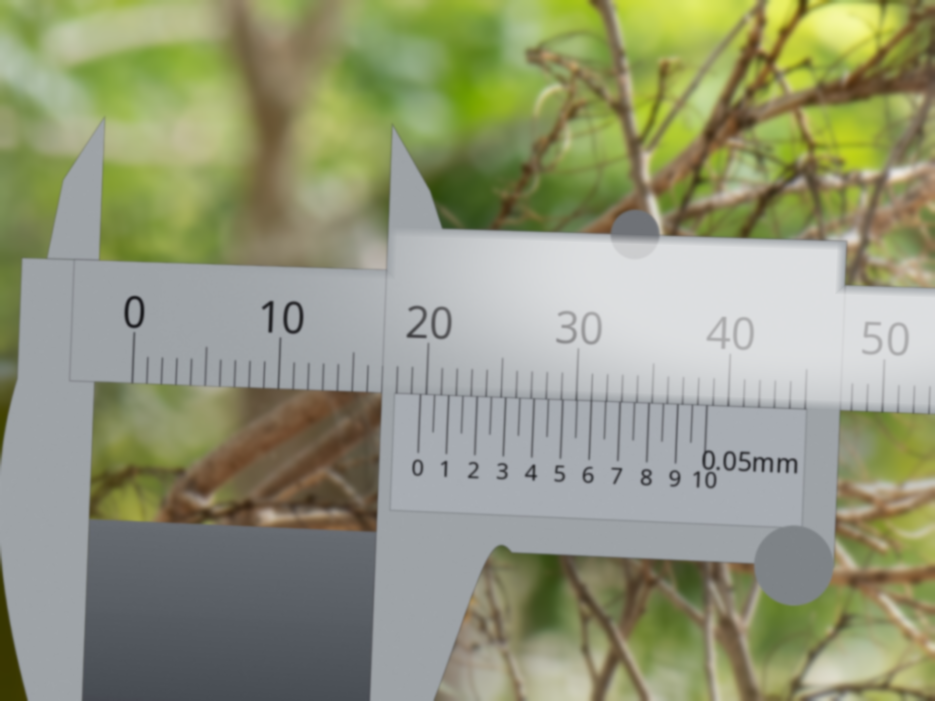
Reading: 19.6 mm
